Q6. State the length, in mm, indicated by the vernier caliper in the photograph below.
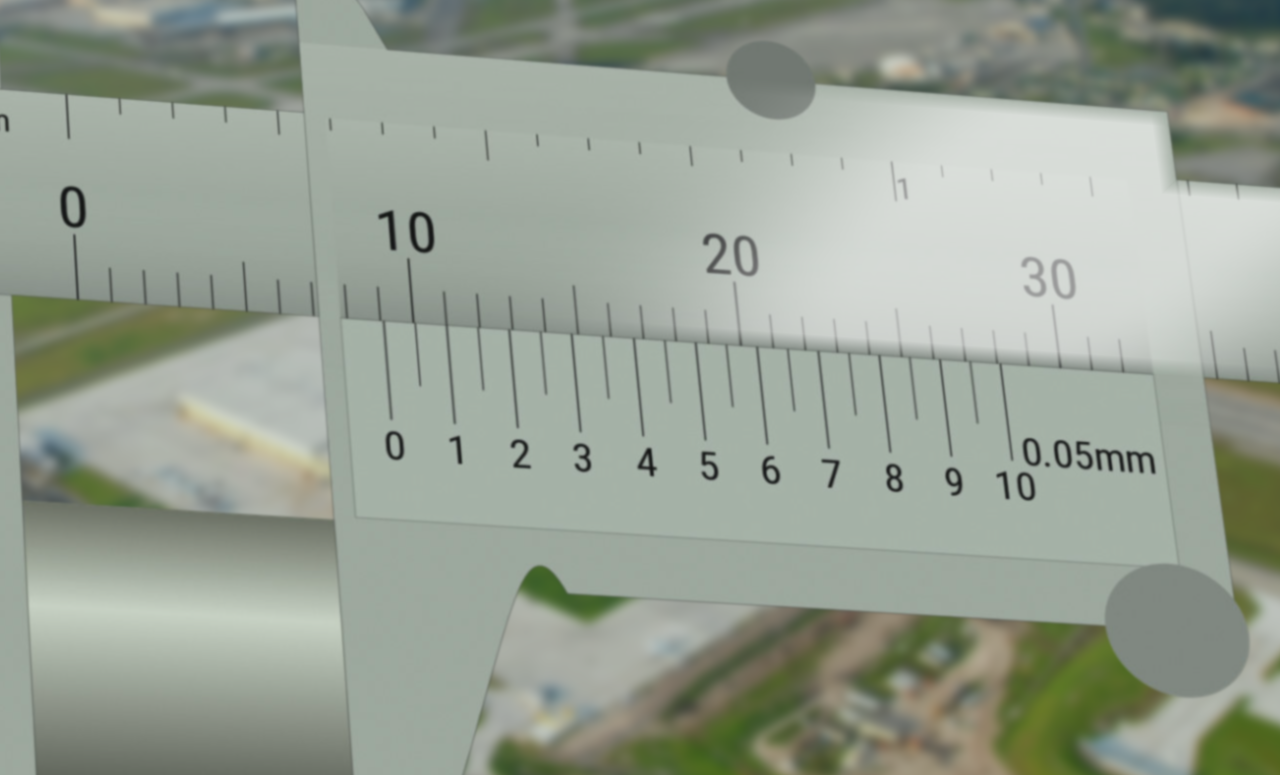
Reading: 9.10 mm
